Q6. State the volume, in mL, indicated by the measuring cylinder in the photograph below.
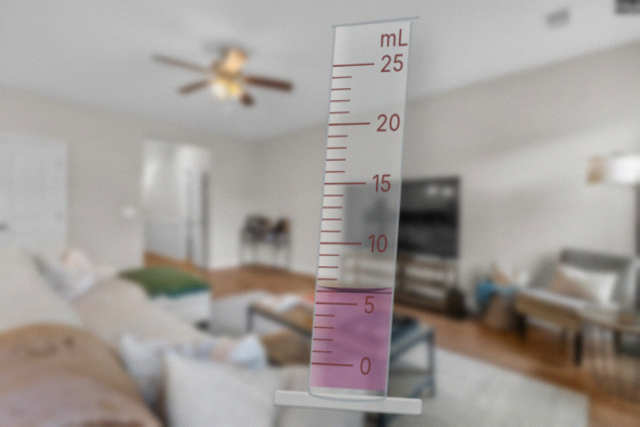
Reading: 6 mL
